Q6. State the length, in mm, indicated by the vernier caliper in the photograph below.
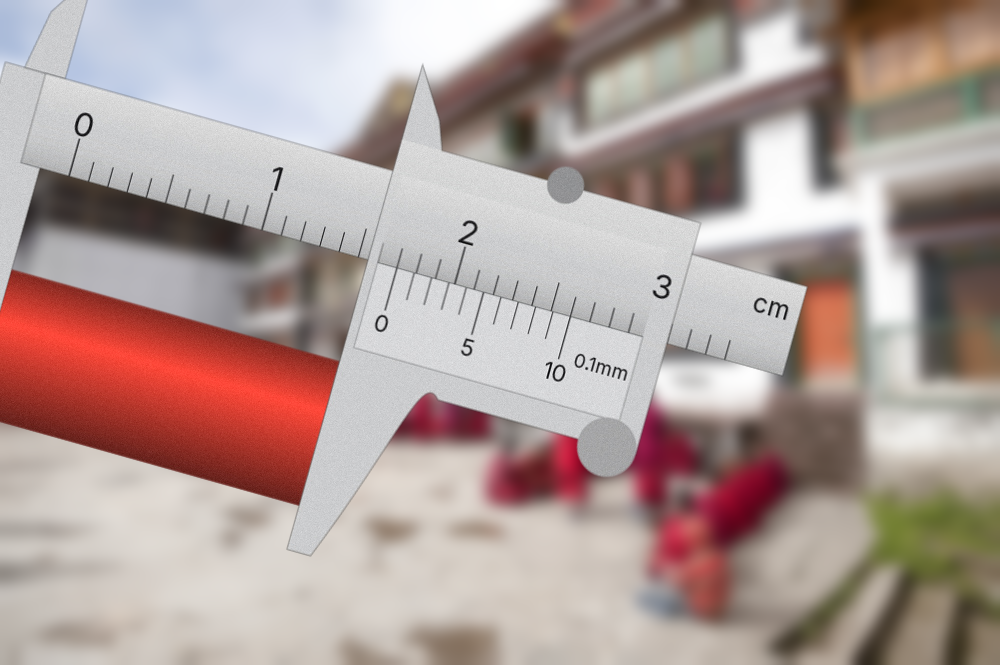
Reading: 17.0 mm
